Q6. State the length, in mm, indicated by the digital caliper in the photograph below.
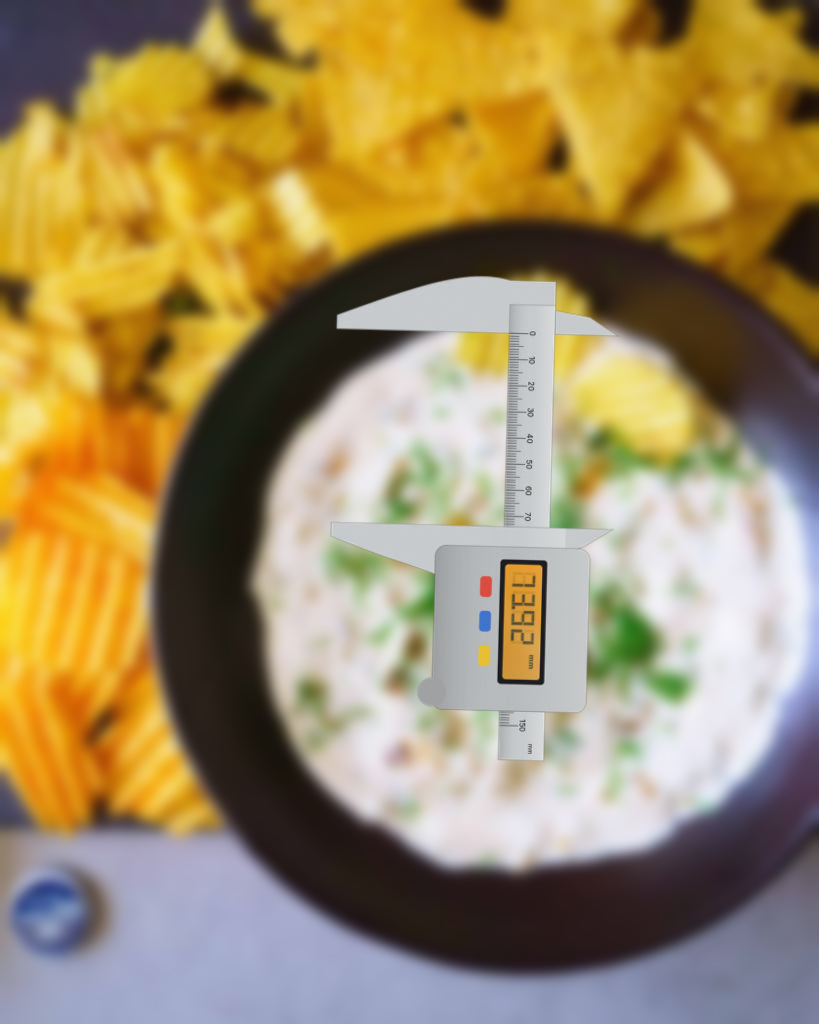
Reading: 73.92 mm
